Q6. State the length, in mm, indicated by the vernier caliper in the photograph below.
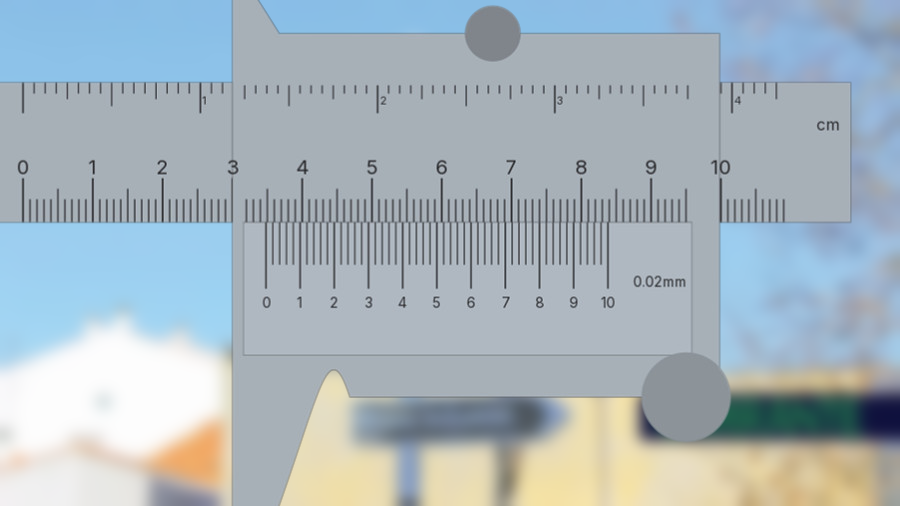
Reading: 34.8 mm
